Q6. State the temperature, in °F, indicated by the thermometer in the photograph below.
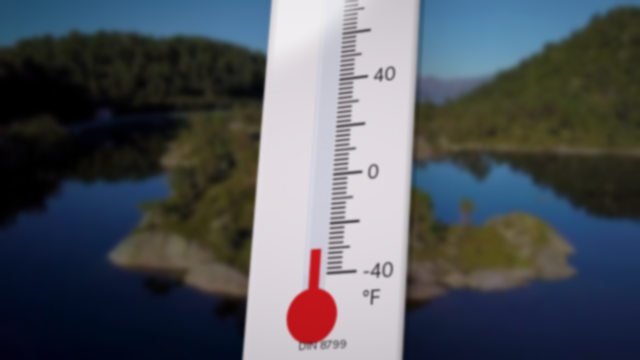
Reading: -30 °F
